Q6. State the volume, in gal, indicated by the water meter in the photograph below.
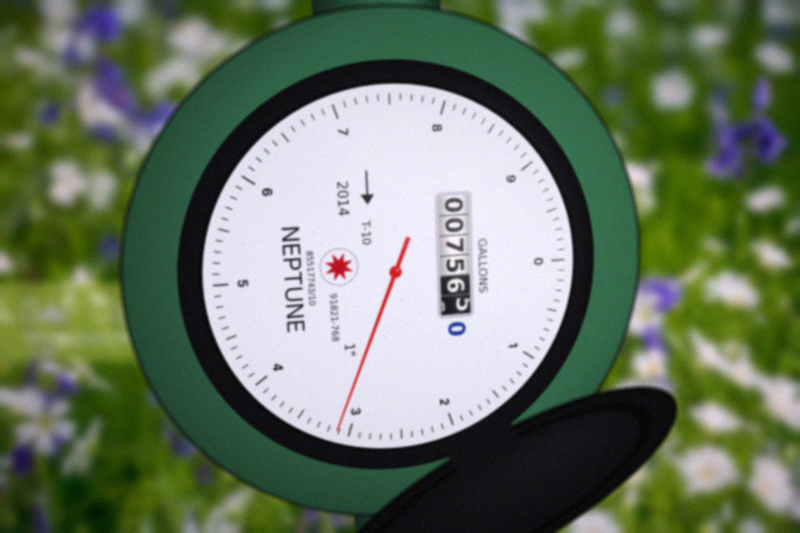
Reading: 75653.1 gal
